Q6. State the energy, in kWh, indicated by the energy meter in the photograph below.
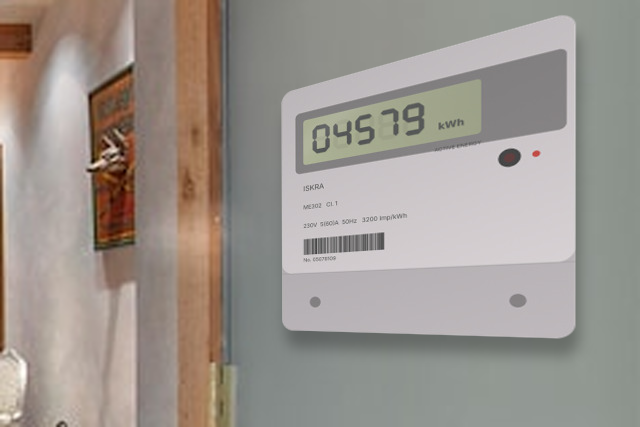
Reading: 4579 kWh
